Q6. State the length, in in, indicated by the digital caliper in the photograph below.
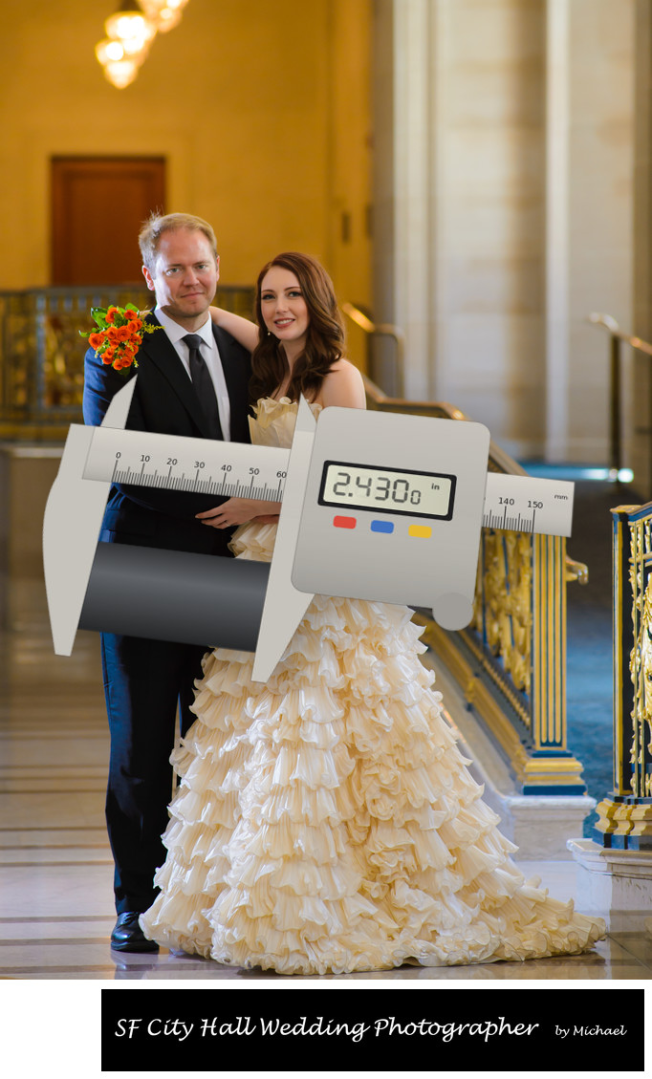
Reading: 2.4300 in
